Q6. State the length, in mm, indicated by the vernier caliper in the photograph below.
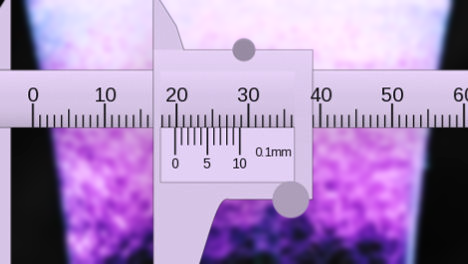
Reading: 19.8 mm
